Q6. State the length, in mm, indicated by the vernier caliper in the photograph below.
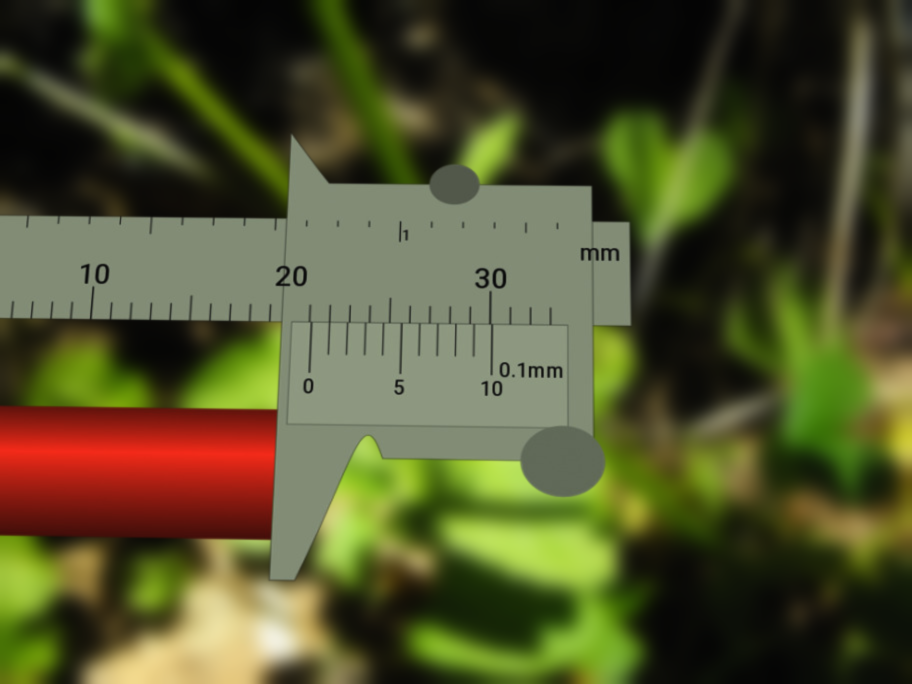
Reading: 21.1 mm
